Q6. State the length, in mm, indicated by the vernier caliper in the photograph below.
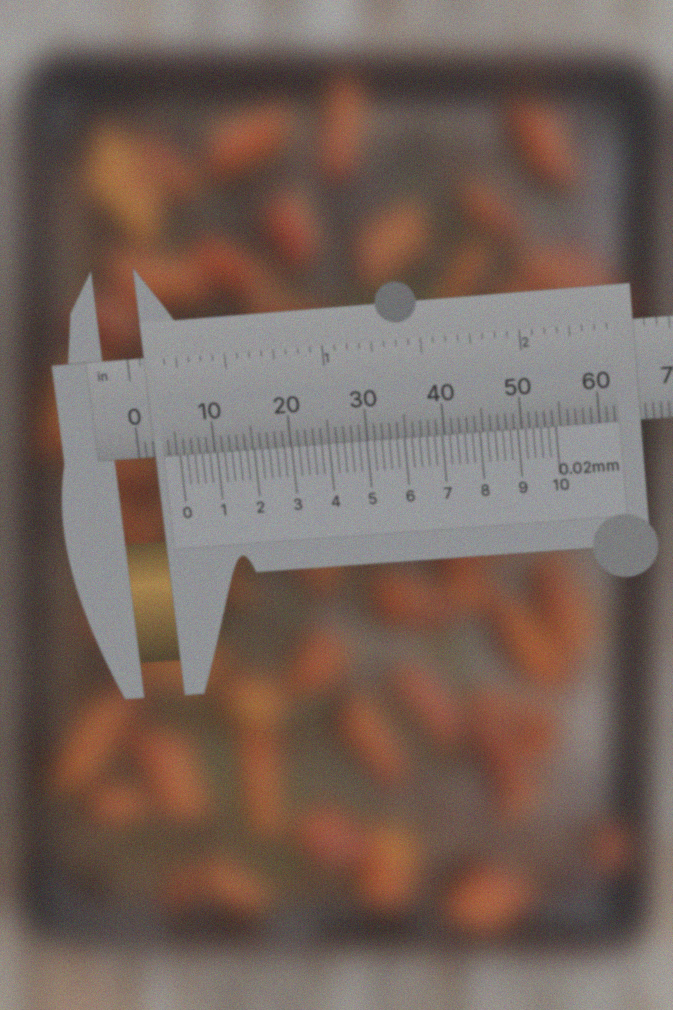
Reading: 5.4 mm
